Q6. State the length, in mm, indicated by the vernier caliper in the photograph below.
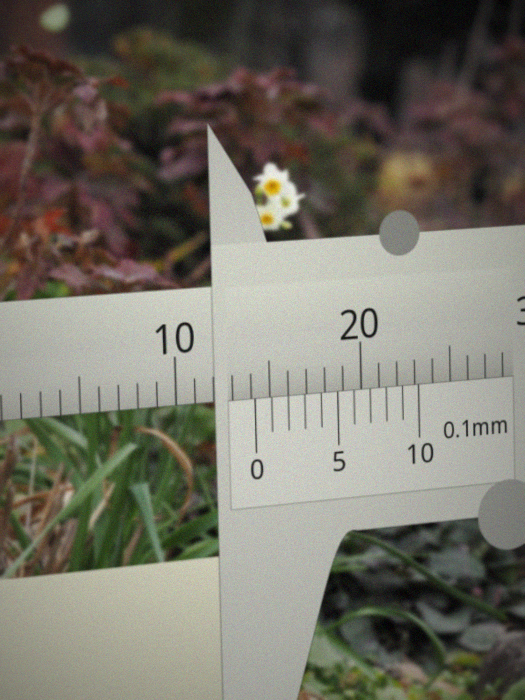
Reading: 14.2 mm
